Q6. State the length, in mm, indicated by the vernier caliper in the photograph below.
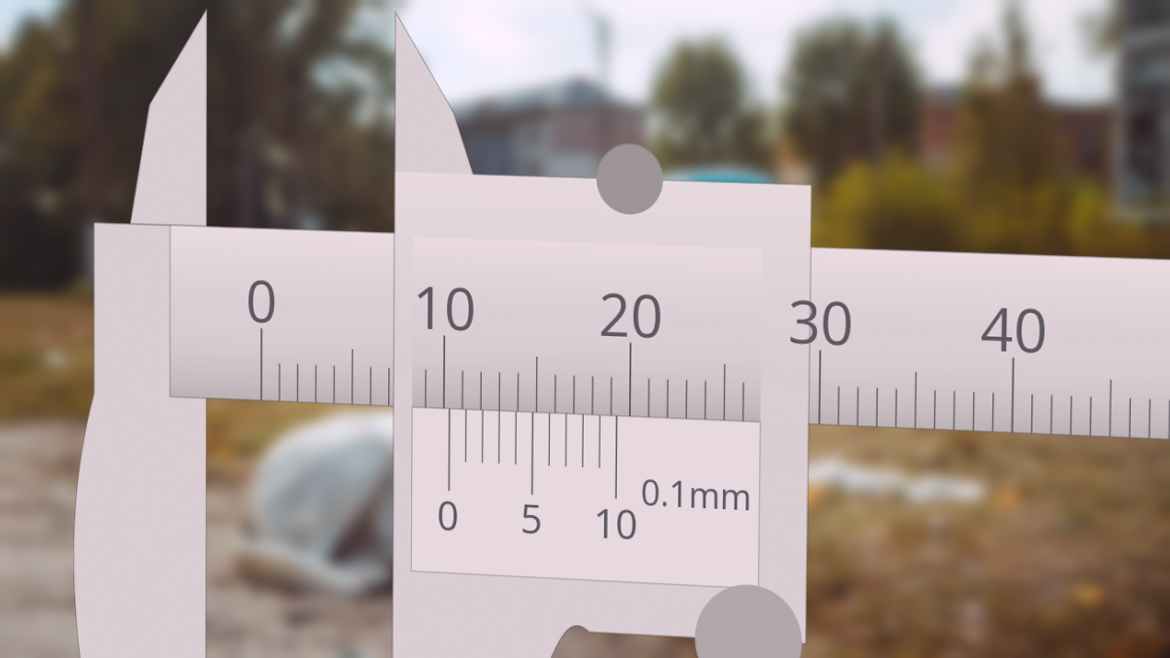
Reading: 10.3 mm
